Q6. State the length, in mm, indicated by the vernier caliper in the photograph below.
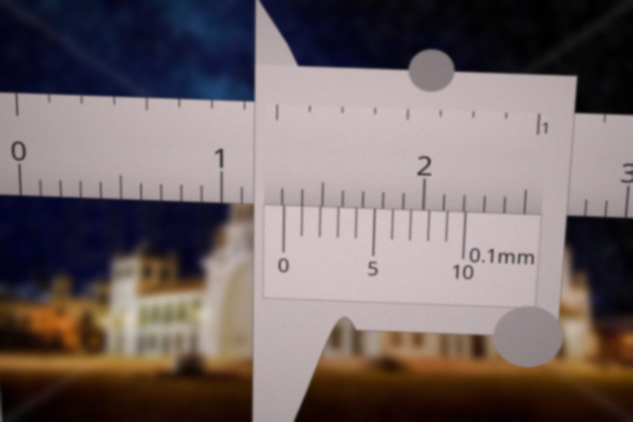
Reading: 13.1 mm
